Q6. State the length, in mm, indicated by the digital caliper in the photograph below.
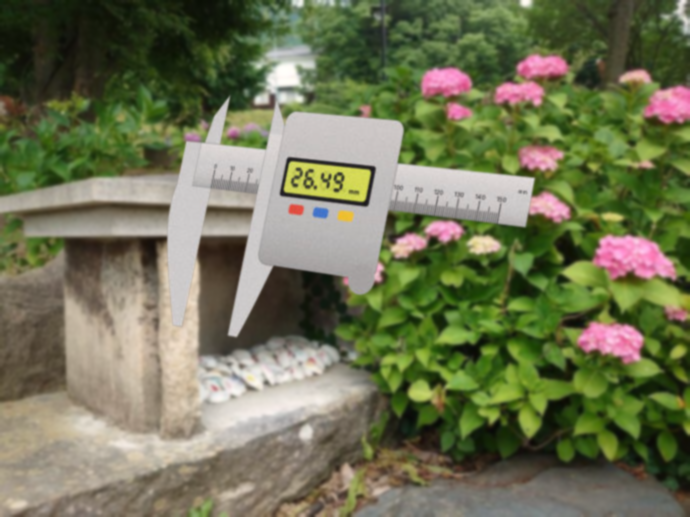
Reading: 26.49 mm
